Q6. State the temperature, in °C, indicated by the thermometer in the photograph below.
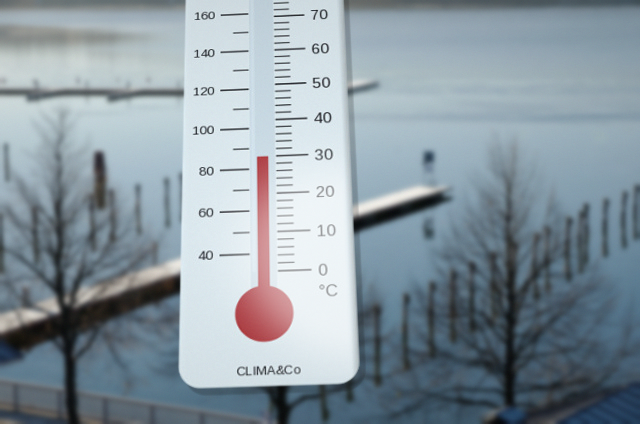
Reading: 30 °C
